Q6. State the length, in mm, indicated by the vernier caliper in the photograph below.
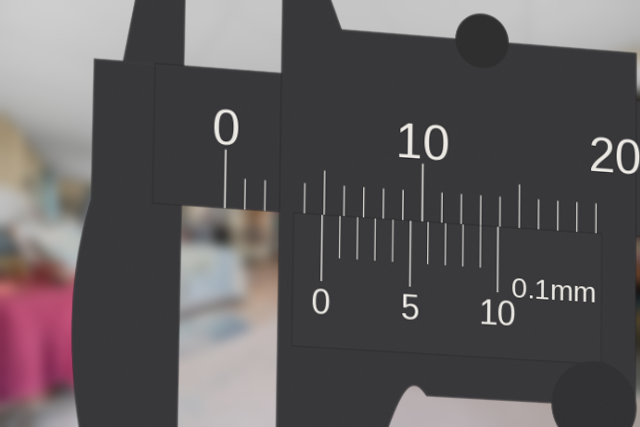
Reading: 4.9 mm
